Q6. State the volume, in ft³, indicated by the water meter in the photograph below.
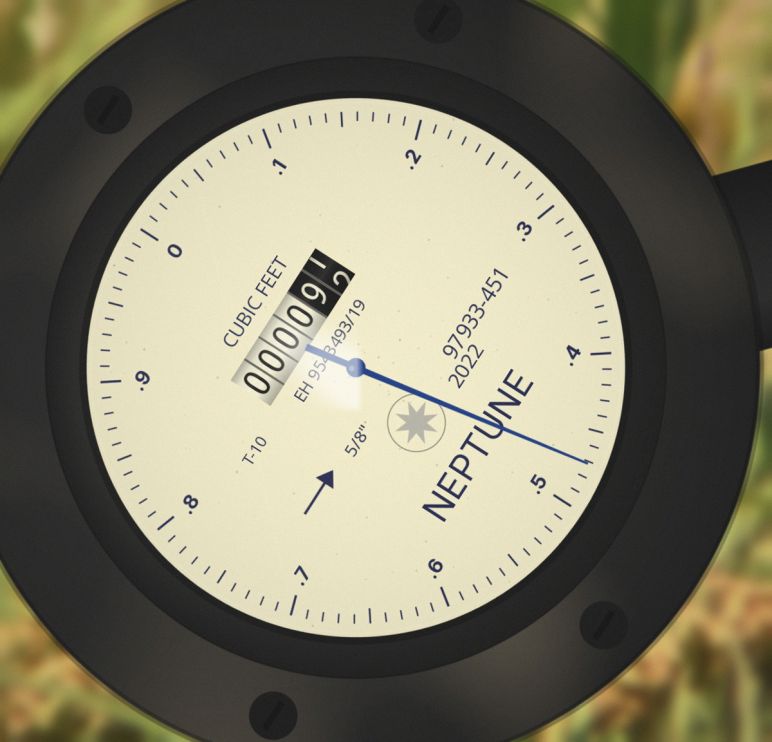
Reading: 91.47 ft³
